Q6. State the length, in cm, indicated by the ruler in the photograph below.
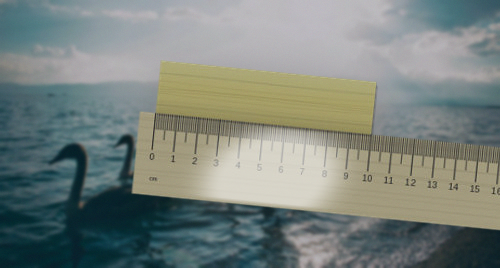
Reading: 10 cm
